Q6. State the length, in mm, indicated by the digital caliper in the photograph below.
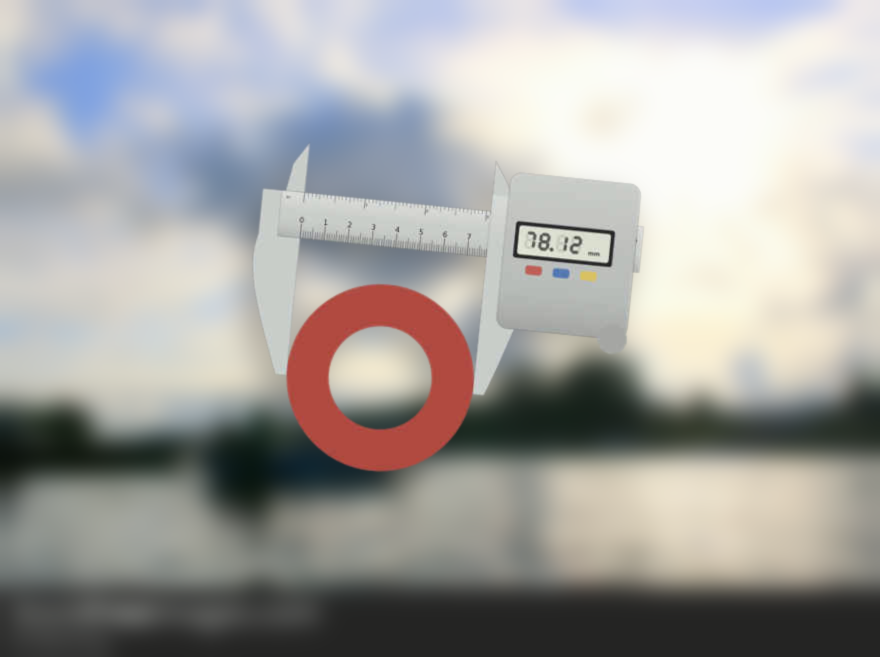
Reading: 78.12 mm
